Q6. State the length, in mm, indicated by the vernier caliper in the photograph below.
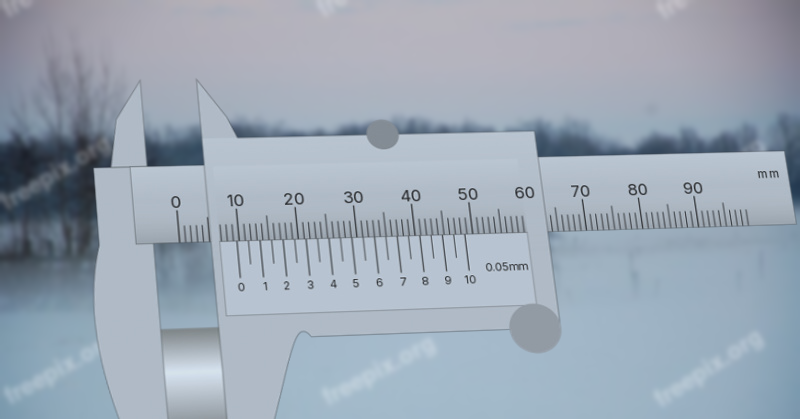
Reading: 9.6 mm
